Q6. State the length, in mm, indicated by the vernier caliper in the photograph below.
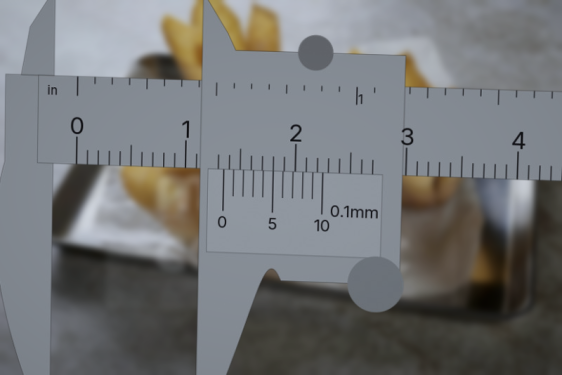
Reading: 13.5 mm
